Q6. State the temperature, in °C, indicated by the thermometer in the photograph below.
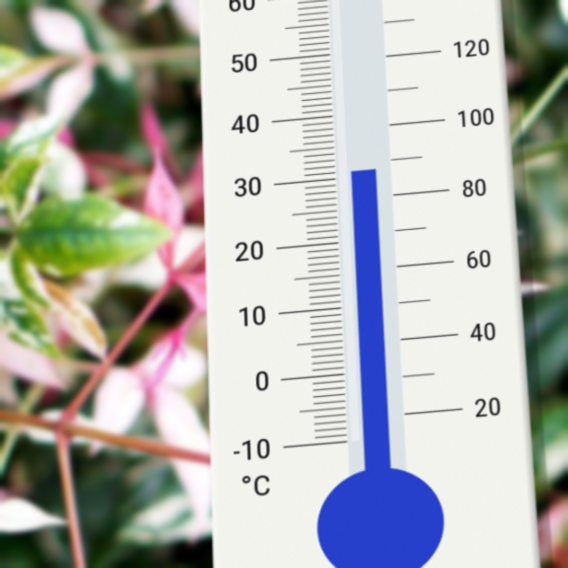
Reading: 31 °C
